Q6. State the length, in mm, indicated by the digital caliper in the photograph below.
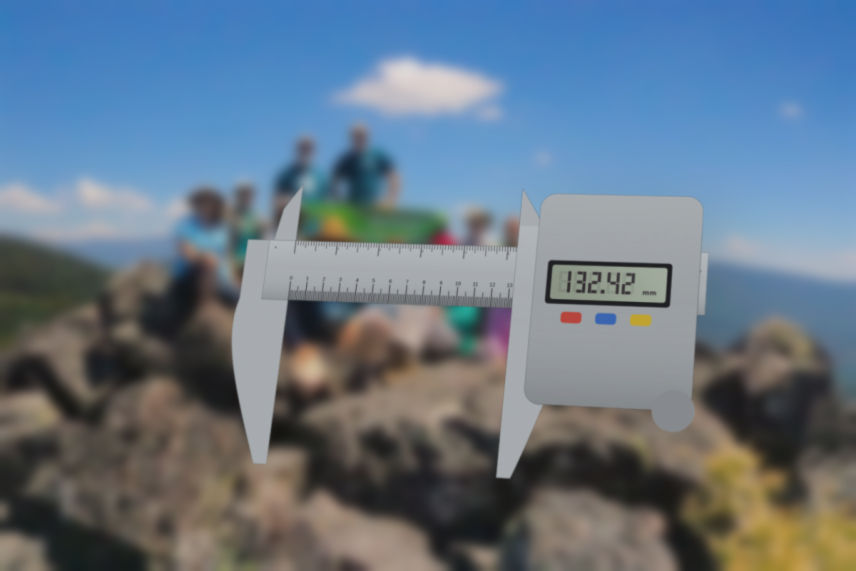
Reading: 132.42 mm
